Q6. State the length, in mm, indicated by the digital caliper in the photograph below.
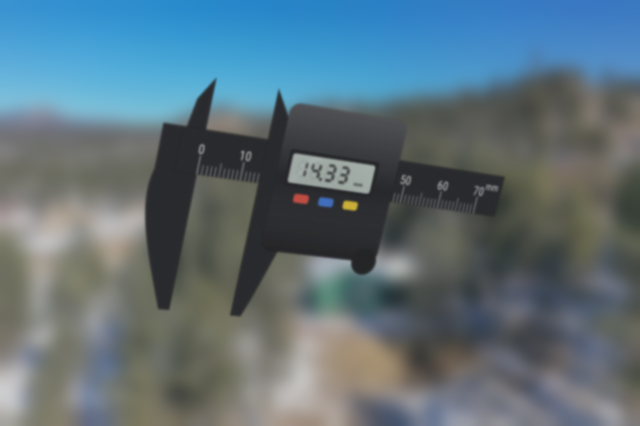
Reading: 14.33 mm
